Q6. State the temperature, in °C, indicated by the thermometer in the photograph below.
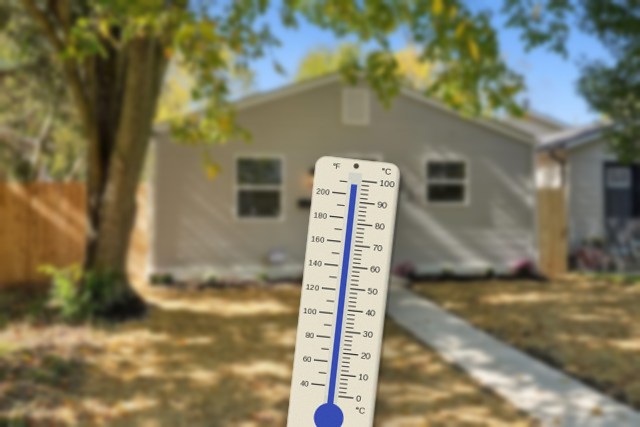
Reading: 98 °C
